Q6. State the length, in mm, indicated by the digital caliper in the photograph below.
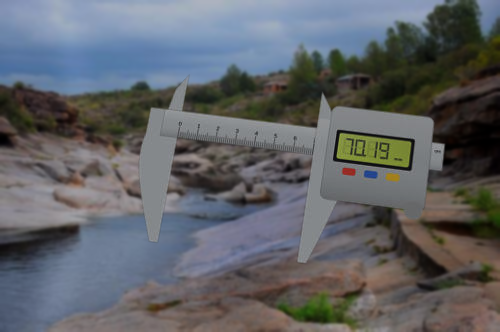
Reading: 70.19 mm
